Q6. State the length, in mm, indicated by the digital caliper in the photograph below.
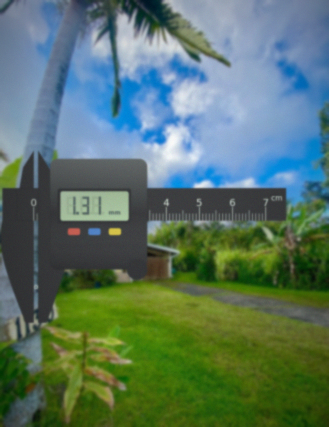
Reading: 1.31 mm
